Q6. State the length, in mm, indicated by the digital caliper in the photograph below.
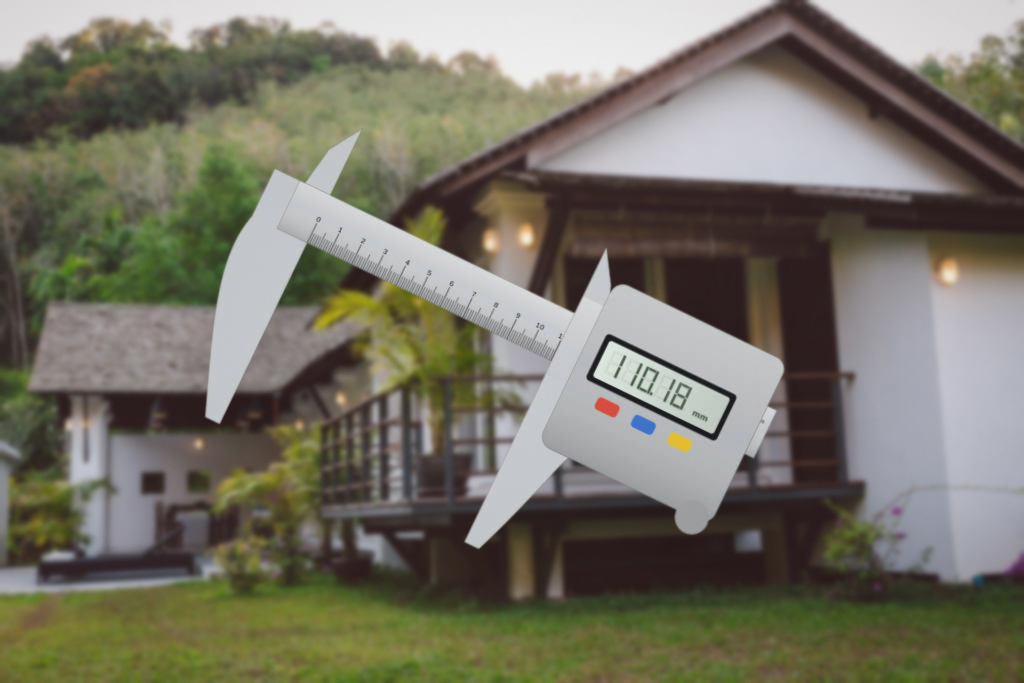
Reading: 110.18 mm
